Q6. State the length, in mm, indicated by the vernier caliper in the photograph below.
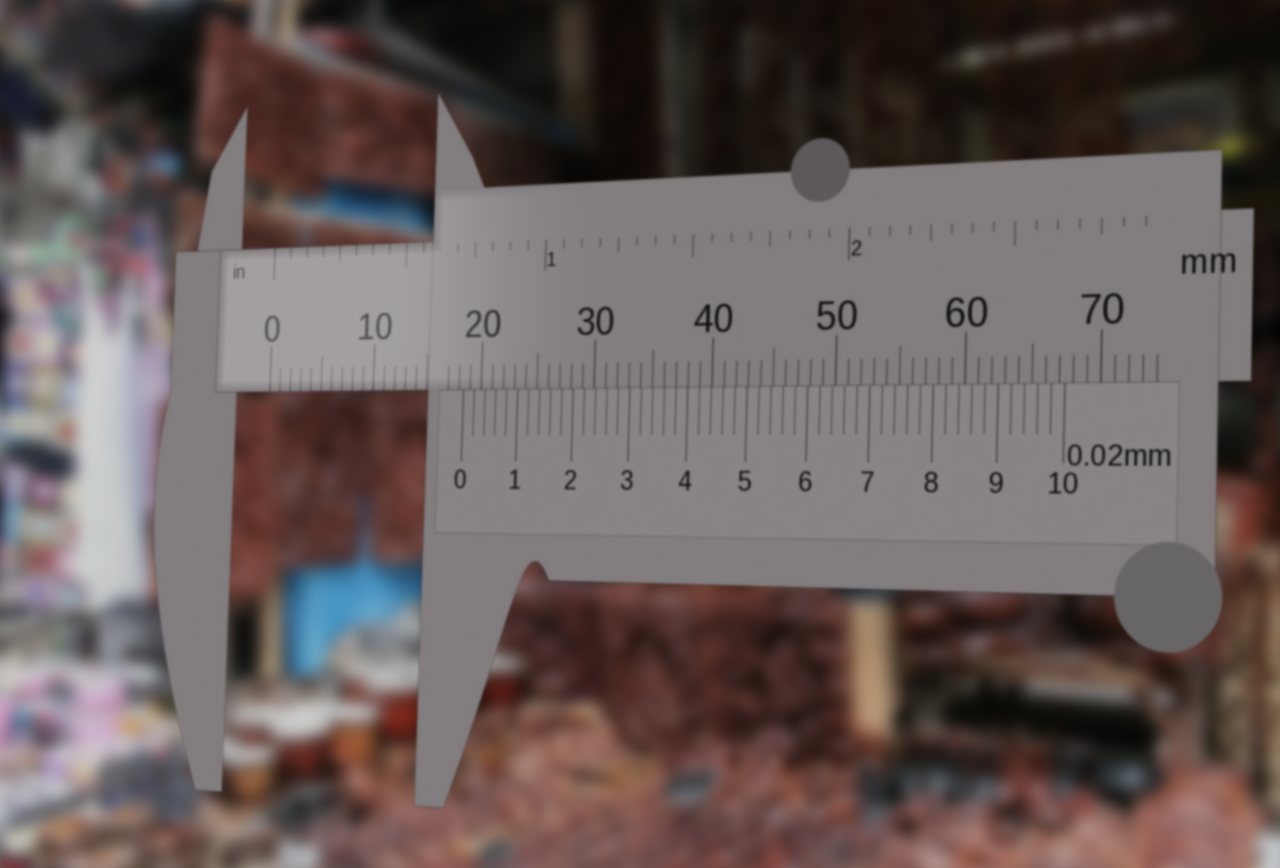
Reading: 18.4 mm
